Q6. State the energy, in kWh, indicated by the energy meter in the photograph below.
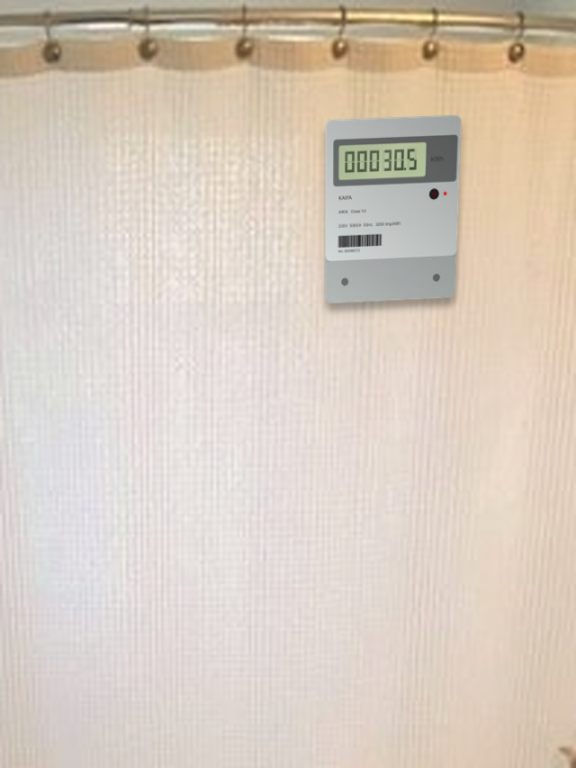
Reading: 30.5 kWh
